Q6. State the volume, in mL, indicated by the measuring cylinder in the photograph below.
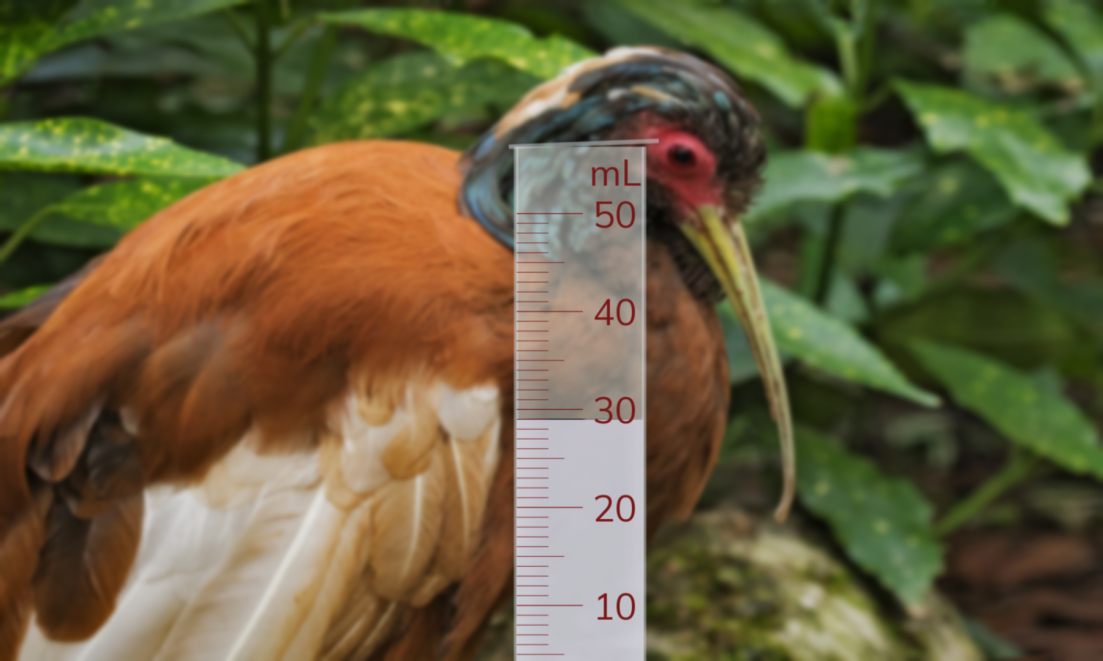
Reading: 29 mL
